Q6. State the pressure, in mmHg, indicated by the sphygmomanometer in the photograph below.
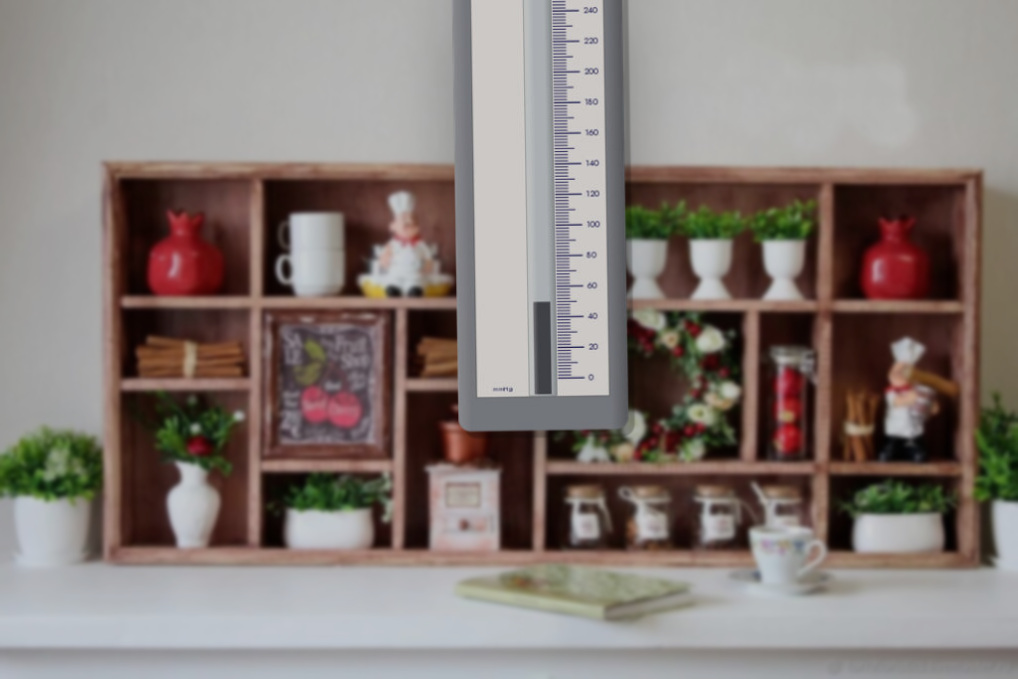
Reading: 50 mmHg
